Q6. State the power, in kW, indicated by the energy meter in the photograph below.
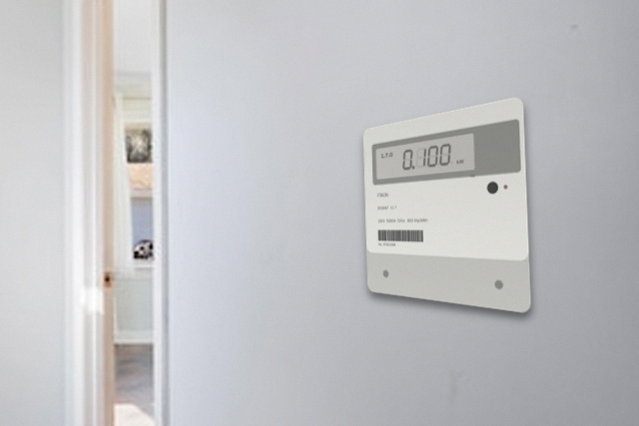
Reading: 0.100 kW
